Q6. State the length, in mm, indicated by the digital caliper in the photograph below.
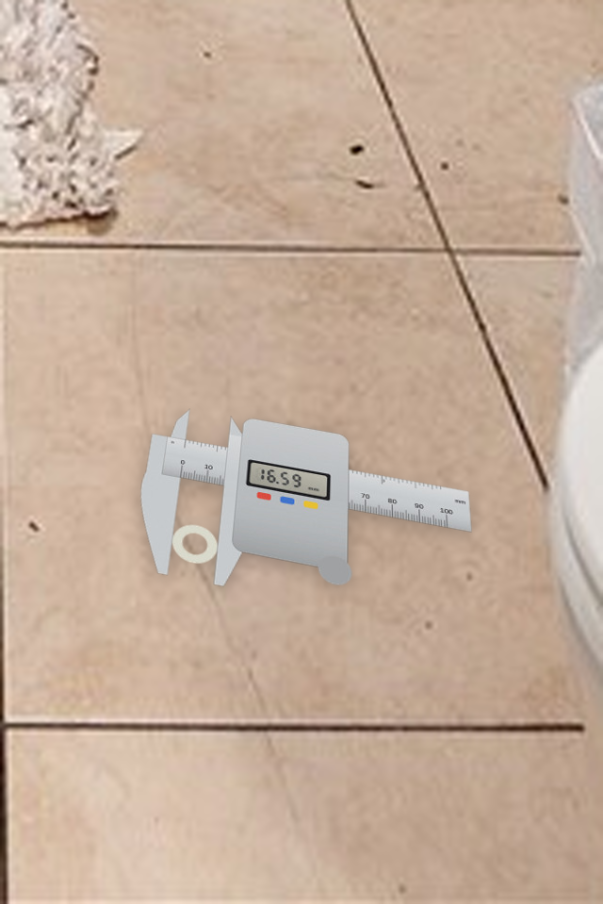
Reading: 16.59 mm
